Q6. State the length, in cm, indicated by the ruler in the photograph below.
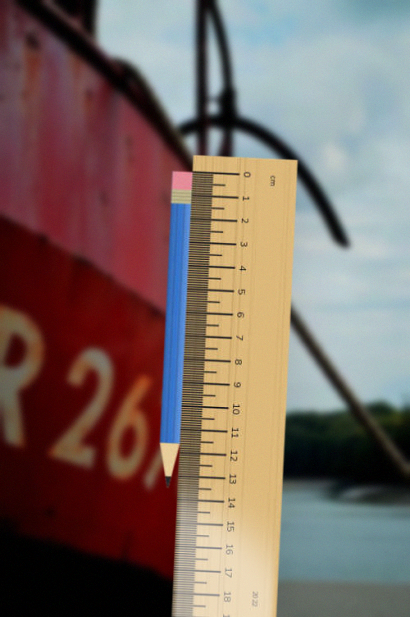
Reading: 13.5 cm
